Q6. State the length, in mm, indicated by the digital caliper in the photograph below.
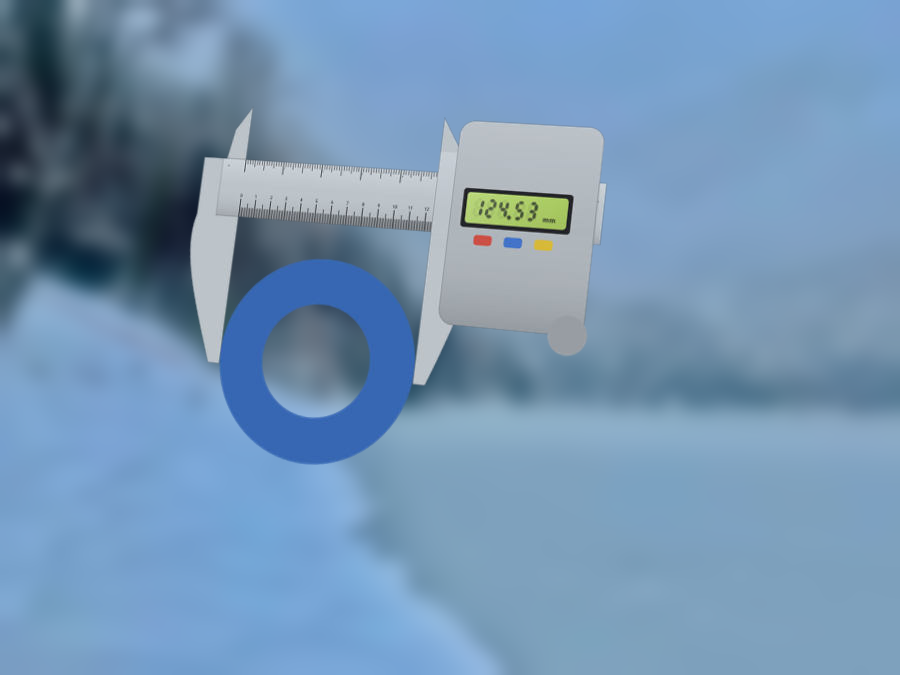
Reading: 124.53 mm
